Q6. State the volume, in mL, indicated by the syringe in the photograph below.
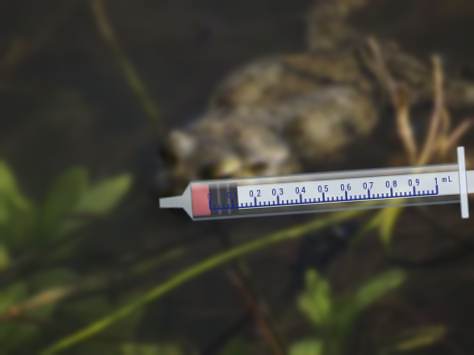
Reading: 0 mL
